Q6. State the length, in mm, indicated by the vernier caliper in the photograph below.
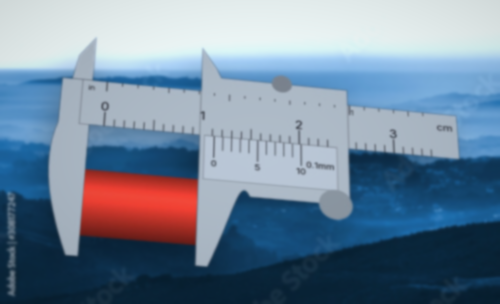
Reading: 11.2 mm
